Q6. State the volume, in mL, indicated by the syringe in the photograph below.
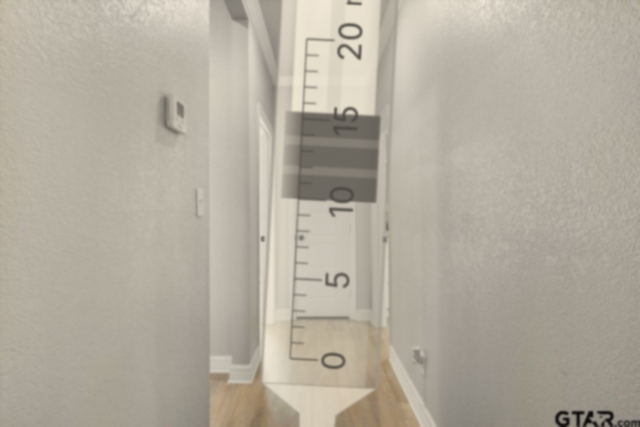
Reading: 10 mL
